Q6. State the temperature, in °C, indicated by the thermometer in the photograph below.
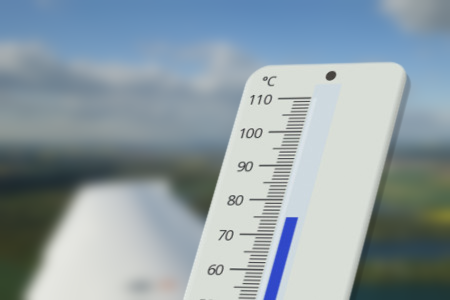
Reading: 75 °C
